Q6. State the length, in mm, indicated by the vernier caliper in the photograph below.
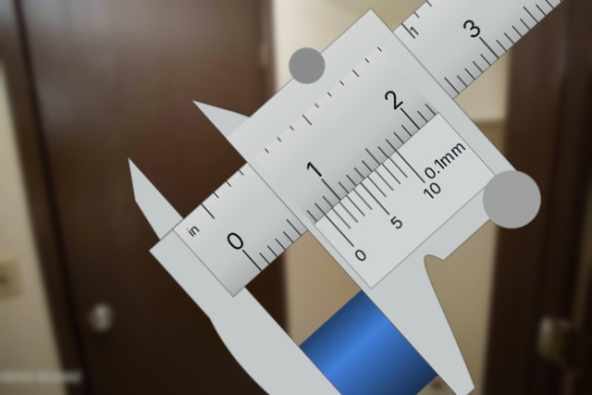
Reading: 8.0 mm
